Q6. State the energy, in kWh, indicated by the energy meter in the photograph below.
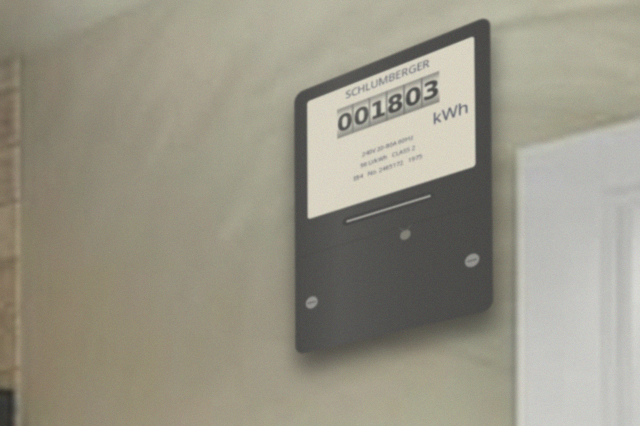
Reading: 1803 kWh
